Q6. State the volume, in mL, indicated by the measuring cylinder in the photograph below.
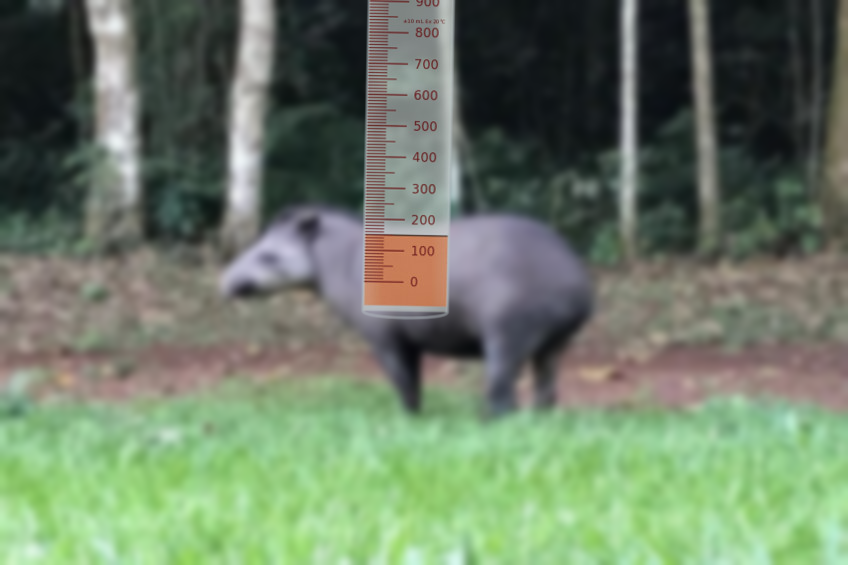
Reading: 150 mL
